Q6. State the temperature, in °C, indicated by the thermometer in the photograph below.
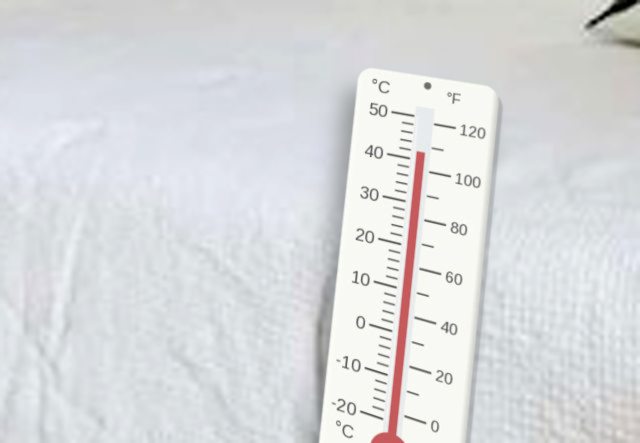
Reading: 42 °C
